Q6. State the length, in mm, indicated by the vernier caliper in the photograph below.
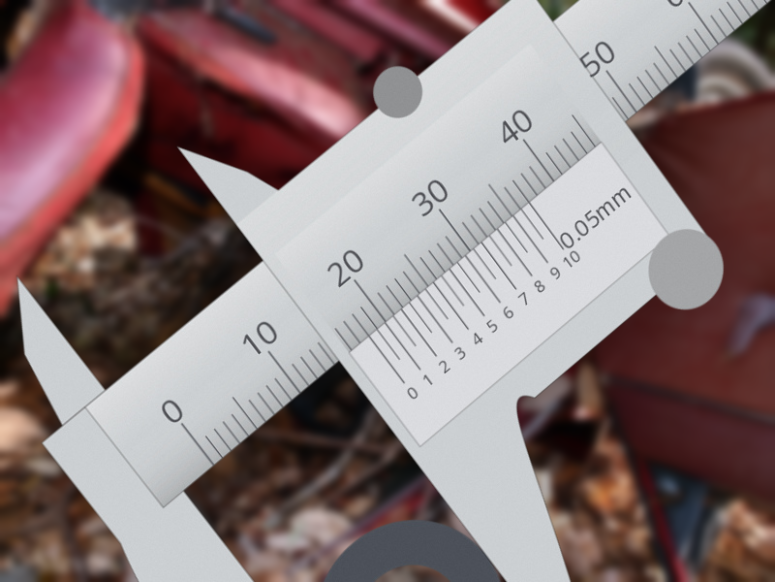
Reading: 18.0 mm
